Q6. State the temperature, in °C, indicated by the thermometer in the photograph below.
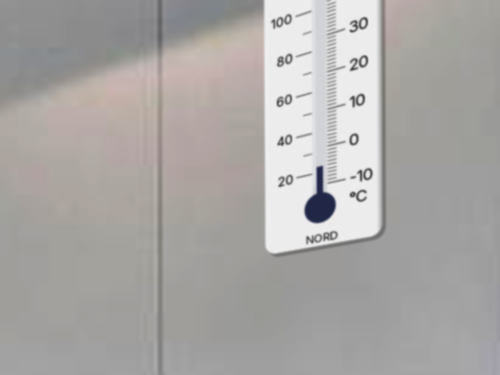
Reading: -5 °C
